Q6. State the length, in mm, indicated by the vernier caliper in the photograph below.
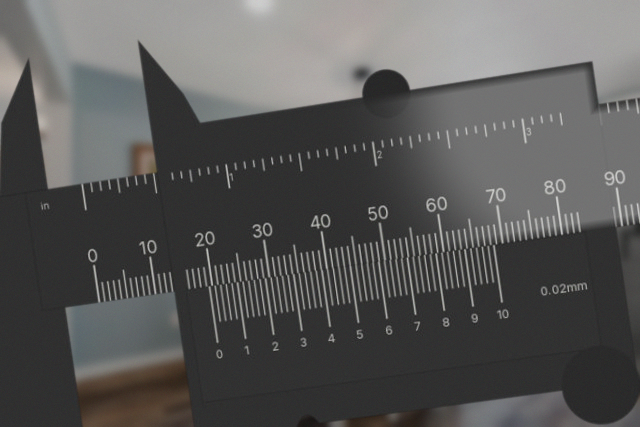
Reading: 19.5 mm
